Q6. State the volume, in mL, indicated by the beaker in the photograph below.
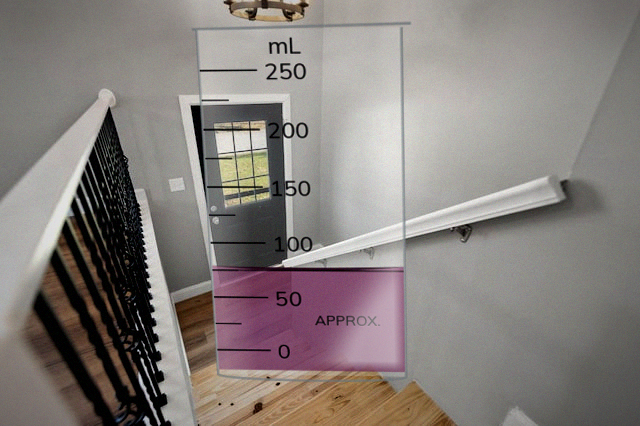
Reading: 75 mL
